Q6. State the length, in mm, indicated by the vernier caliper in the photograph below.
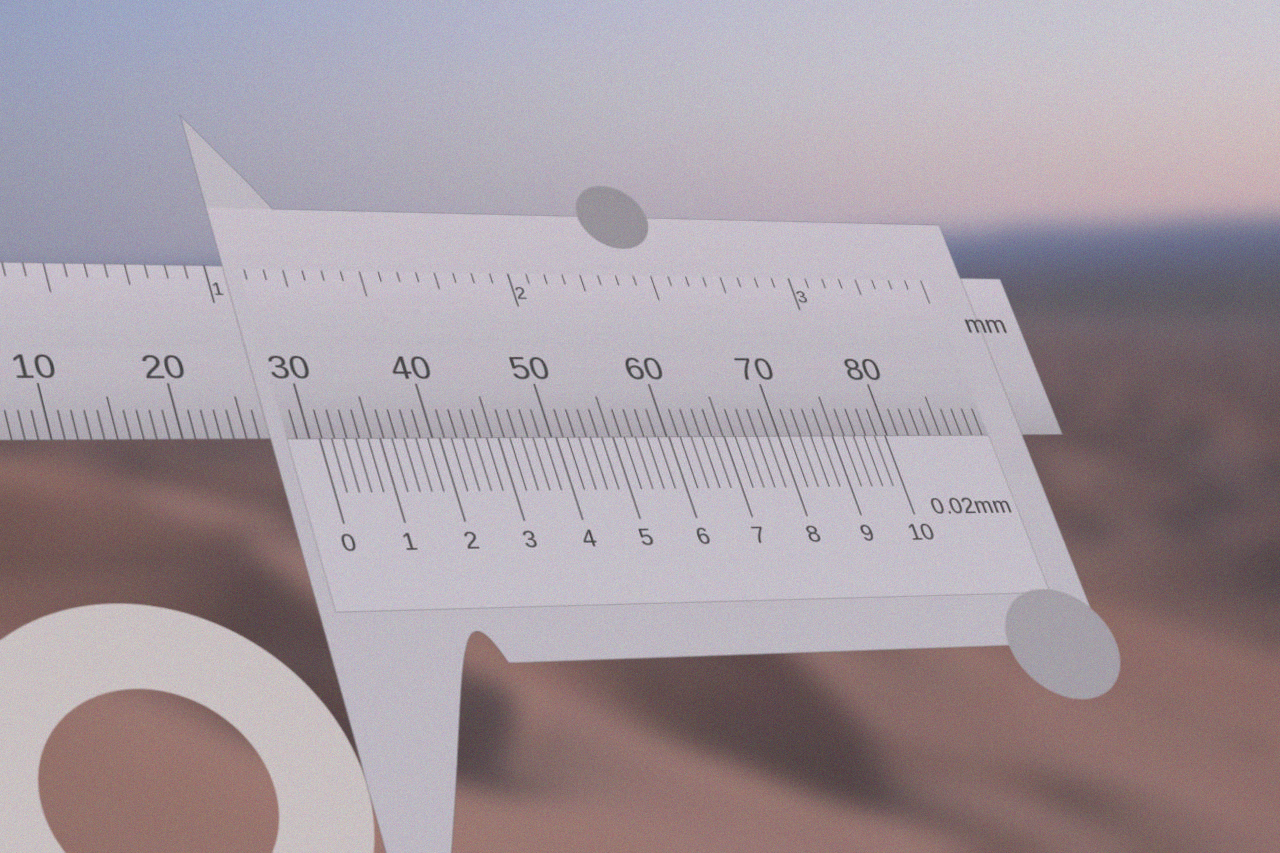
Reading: 30.8 mm
